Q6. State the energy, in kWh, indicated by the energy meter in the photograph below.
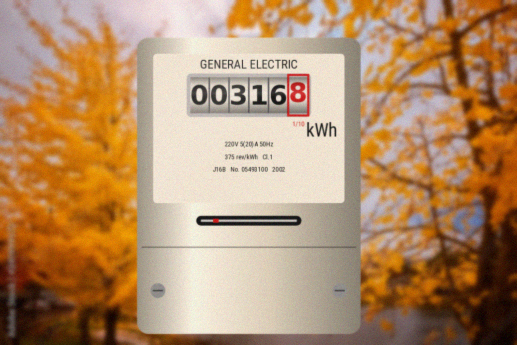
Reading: 316.8 kWh
